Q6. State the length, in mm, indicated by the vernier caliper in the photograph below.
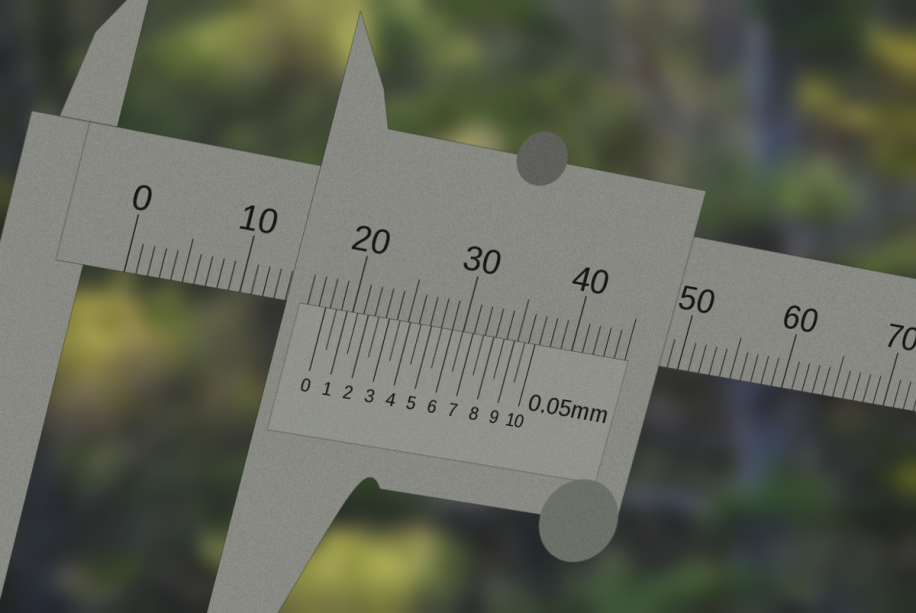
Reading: 17.6 mm
